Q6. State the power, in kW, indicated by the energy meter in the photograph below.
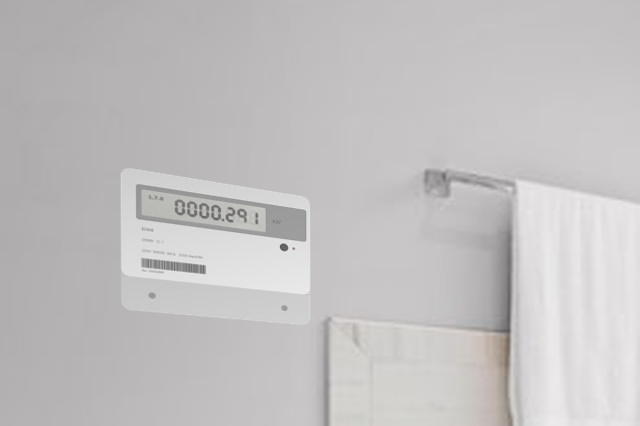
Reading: 0.291 kW
